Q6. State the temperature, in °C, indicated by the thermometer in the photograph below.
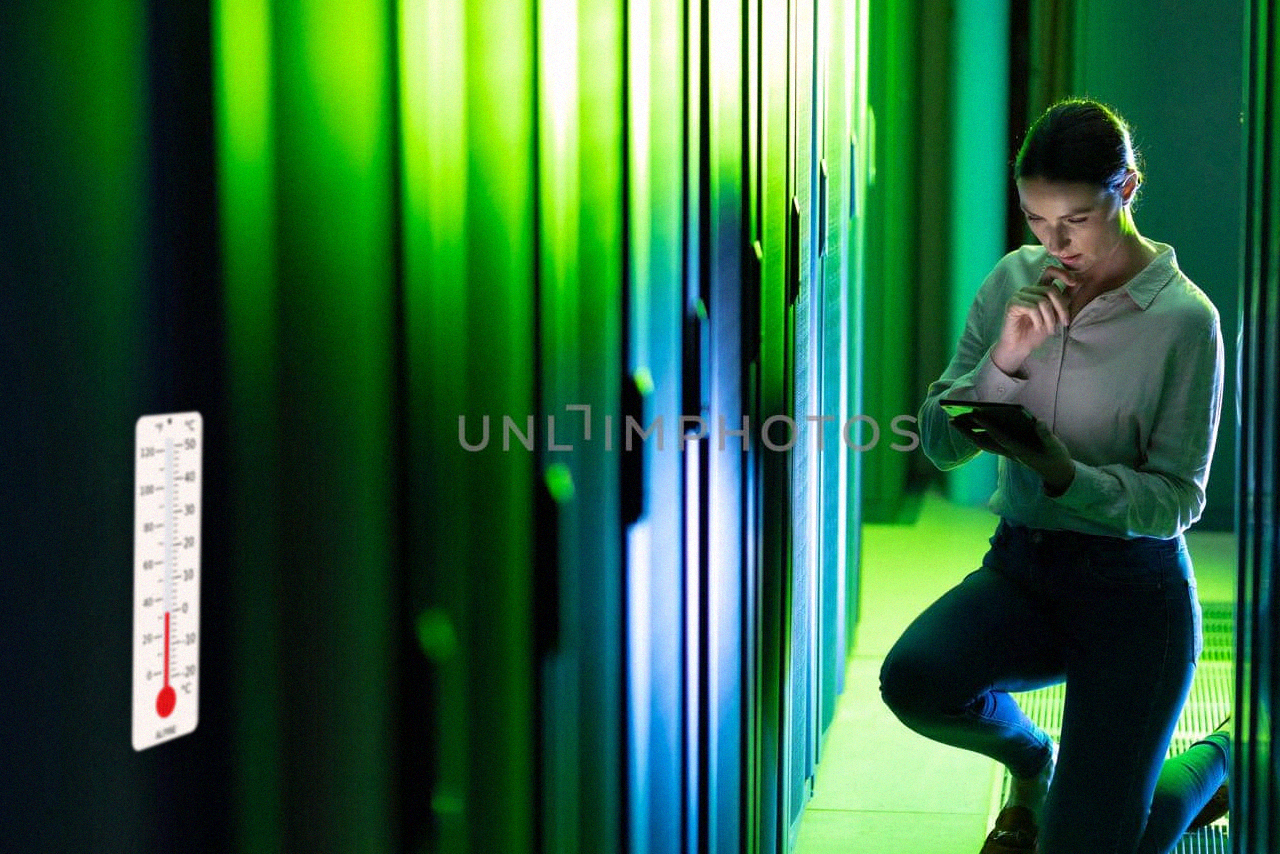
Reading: 0 °C
